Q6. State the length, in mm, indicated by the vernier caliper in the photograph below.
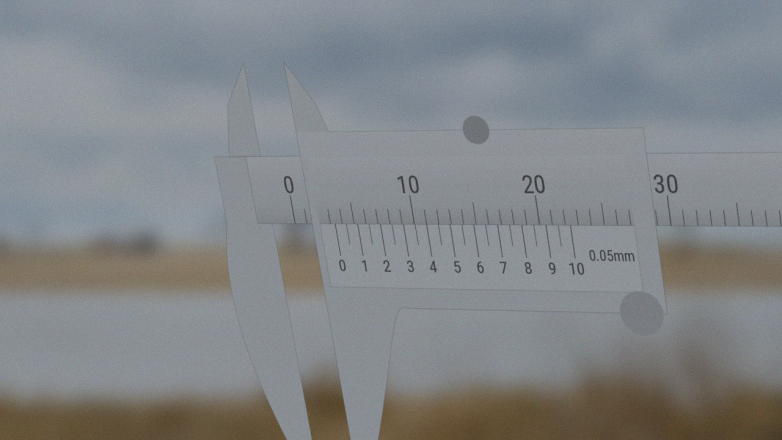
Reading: 3.4 mm
